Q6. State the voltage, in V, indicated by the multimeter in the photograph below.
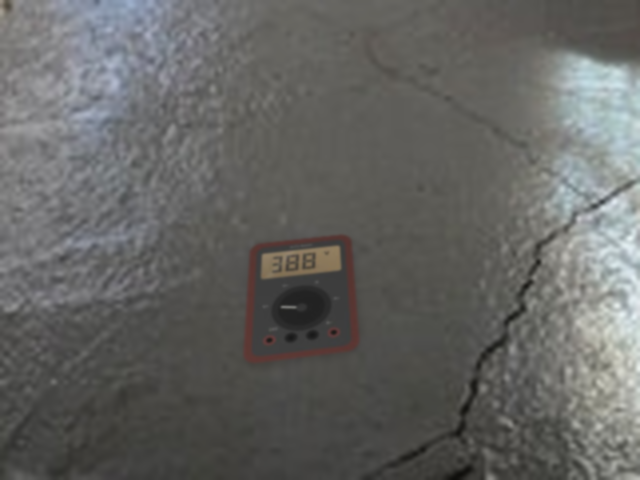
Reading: 388 V
